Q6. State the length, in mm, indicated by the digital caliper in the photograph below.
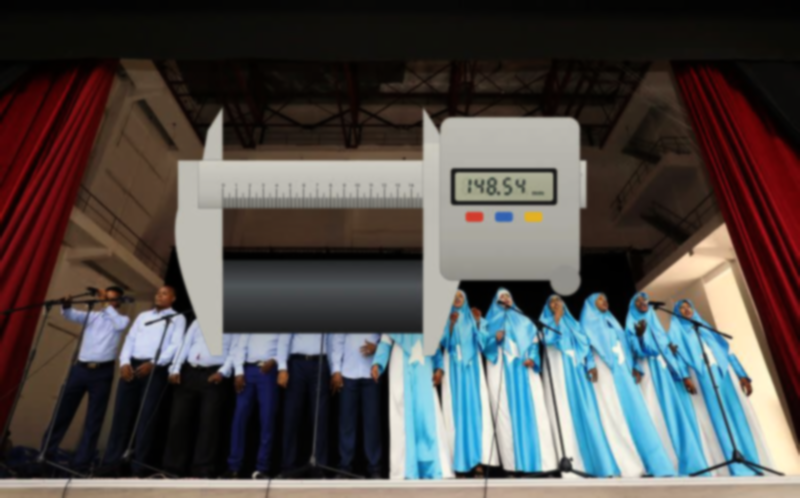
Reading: 148.54 mm
